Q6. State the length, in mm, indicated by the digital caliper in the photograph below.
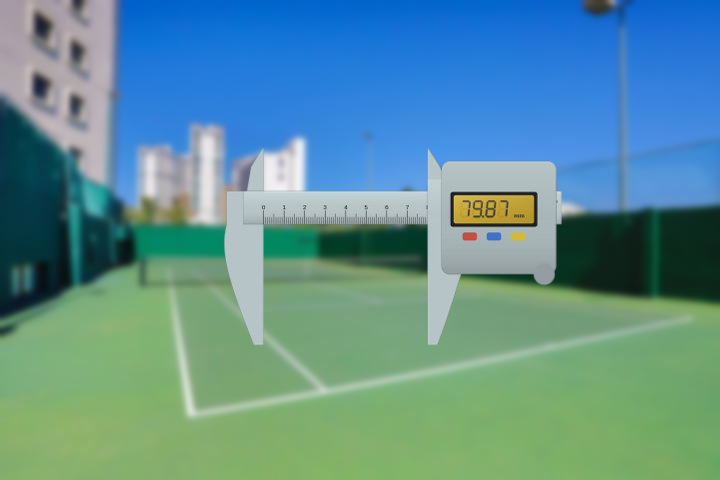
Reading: 79.87 mm
